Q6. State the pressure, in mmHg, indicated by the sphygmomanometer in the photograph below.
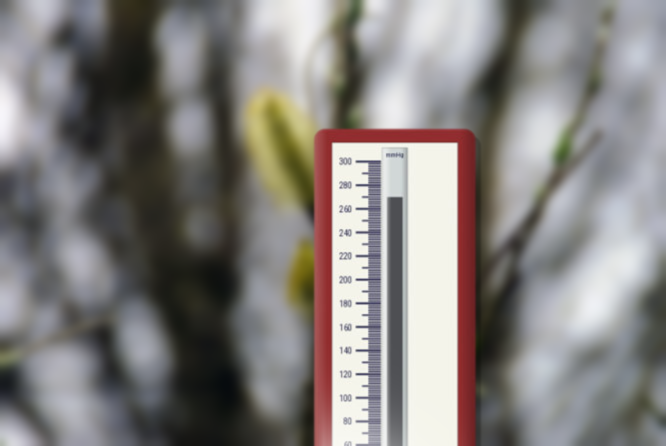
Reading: 270 mmHg
